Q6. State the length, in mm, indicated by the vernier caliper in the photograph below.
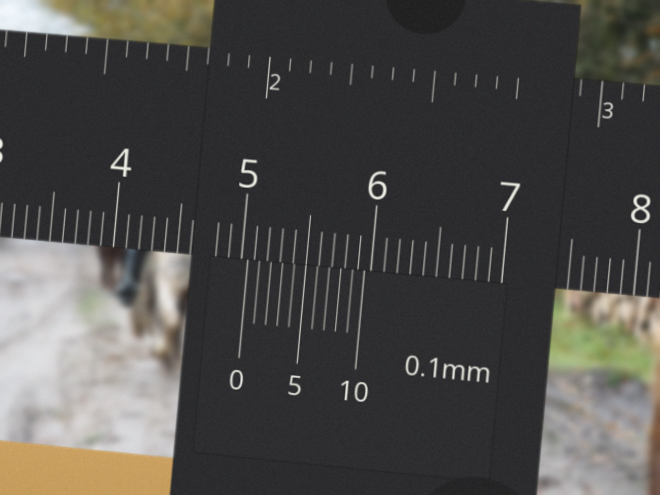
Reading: 50.5 mm
